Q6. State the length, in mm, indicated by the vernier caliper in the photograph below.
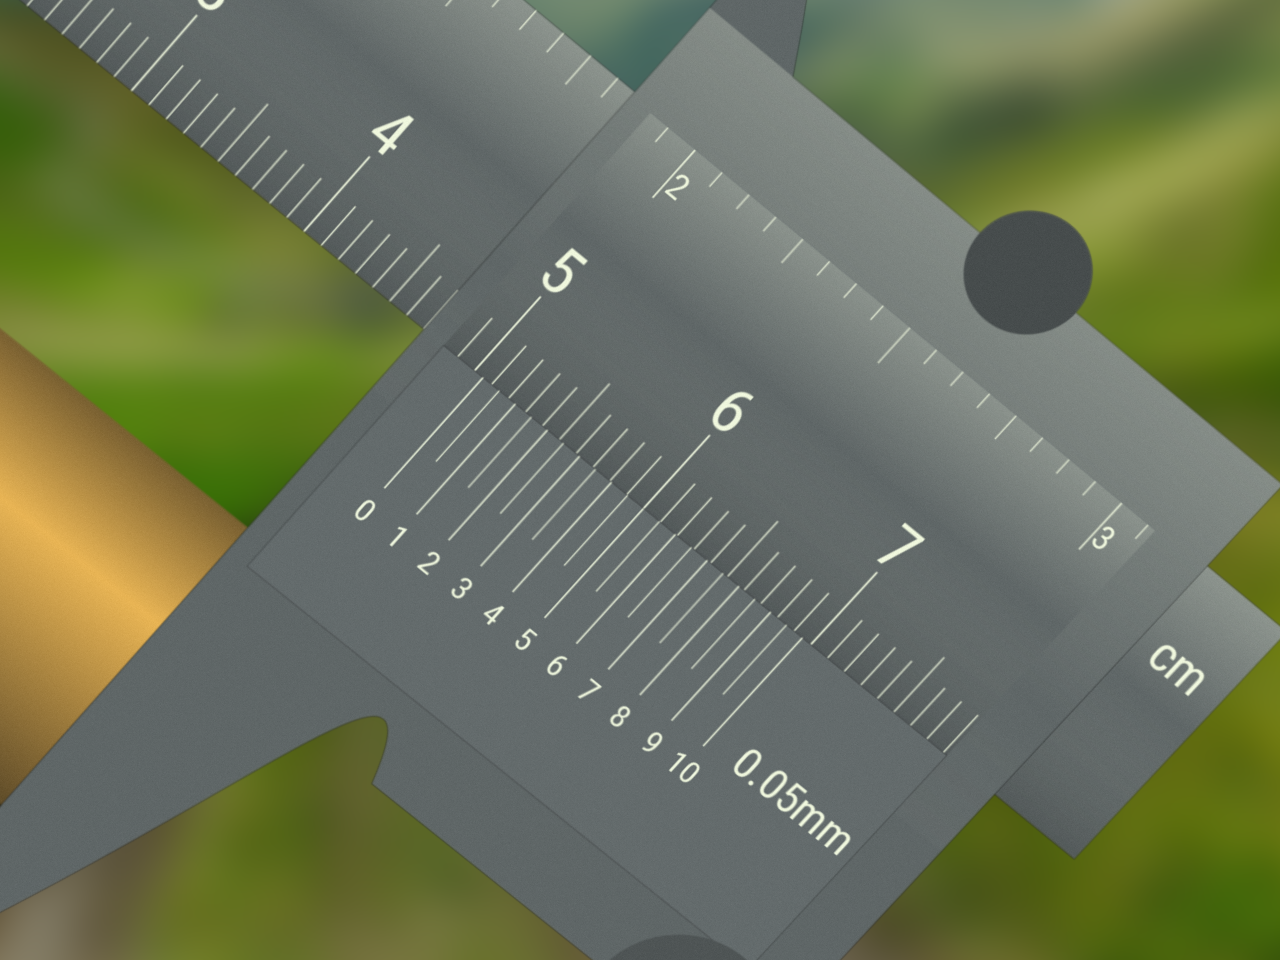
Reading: 50.5 mm
